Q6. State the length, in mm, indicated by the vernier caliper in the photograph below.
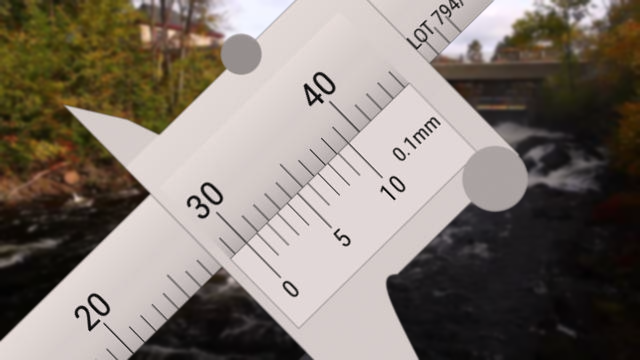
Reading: 30.0 mm
